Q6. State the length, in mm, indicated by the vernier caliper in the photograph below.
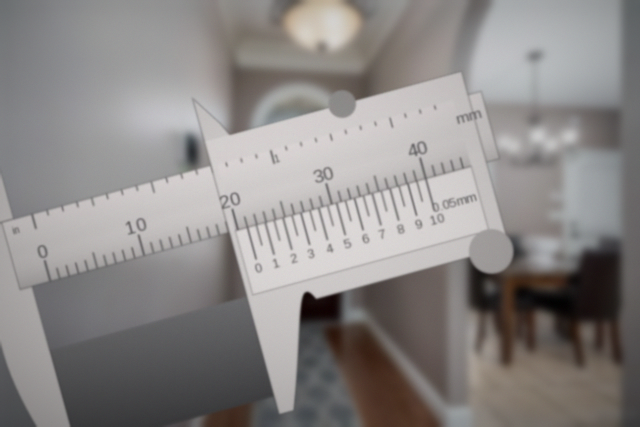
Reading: 21.0 mm
